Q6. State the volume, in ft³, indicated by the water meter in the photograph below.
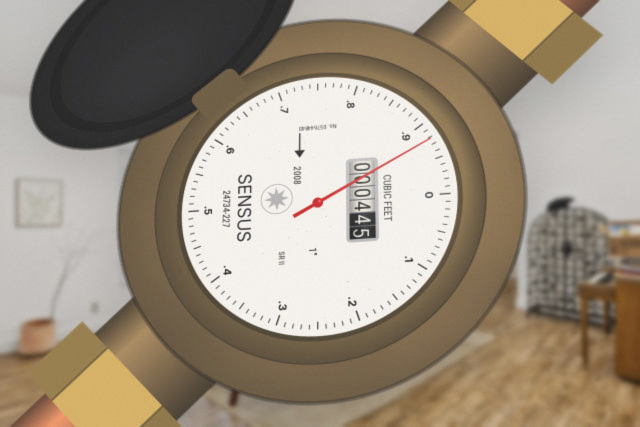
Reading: 444.92 ft³
